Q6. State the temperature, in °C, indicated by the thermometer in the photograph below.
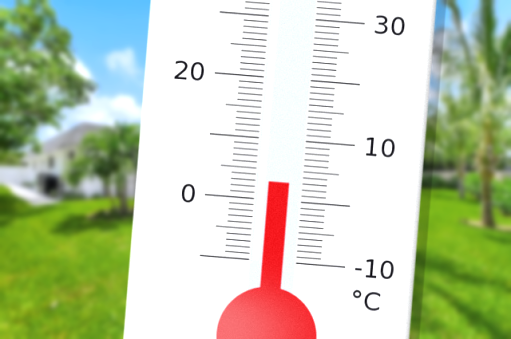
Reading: 3 °C
